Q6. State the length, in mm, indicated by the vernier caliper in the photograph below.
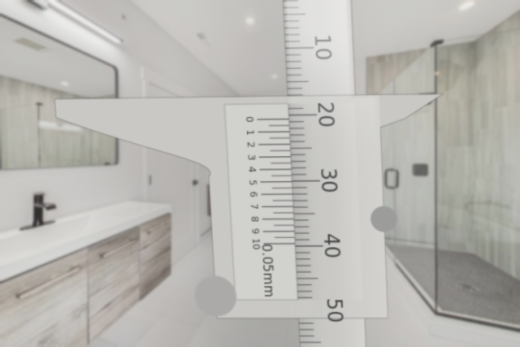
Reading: 20.6 mm
